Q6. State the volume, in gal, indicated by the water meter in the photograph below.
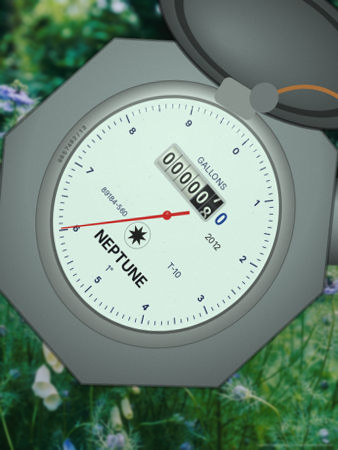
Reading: 76.0 gal
